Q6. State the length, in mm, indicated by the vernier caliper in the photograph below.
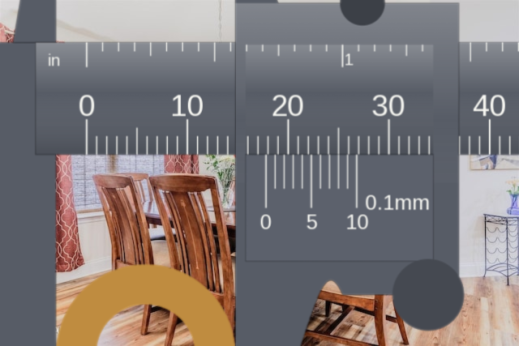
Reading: 17.8 mm
